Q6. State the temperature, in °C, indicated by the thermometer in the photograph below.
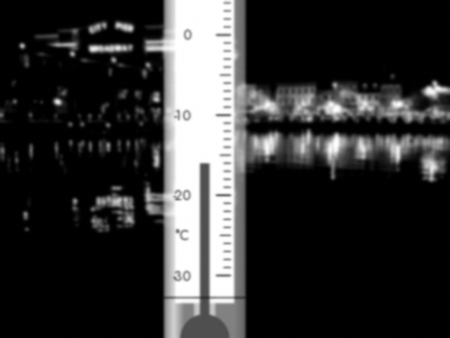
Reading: -16 °C
